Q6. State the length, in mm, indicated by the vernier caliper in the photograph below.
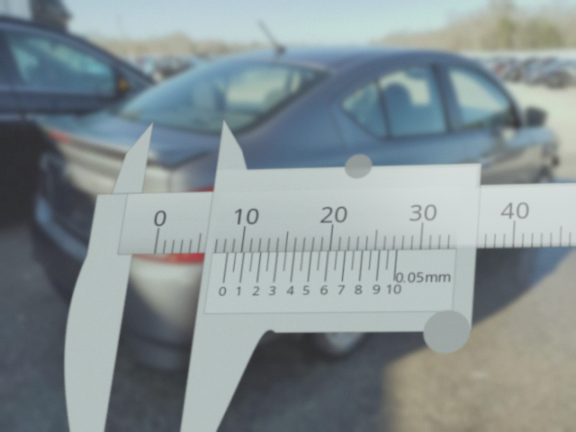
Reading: 8.4 mm
